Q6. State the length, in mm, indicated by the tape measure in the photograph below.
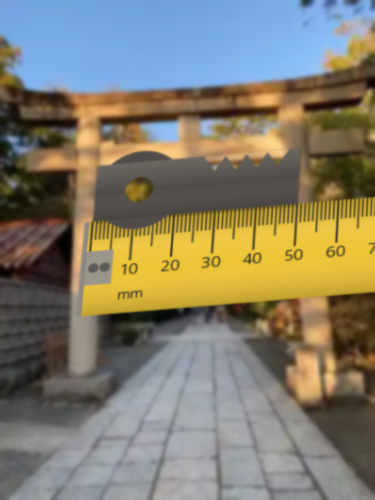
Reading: 50 mm
